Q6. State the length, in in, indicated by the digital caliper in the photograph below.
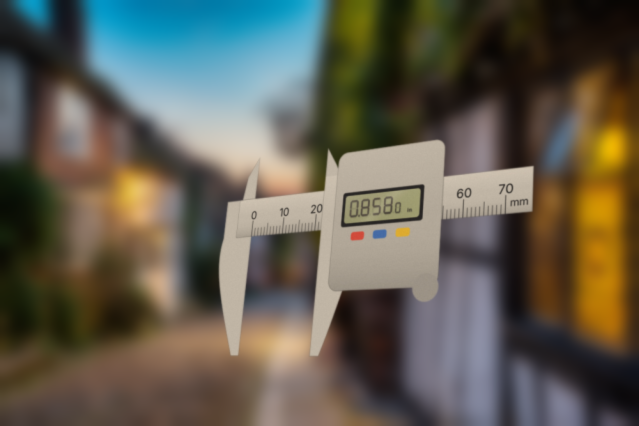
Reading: 0.8580 in
